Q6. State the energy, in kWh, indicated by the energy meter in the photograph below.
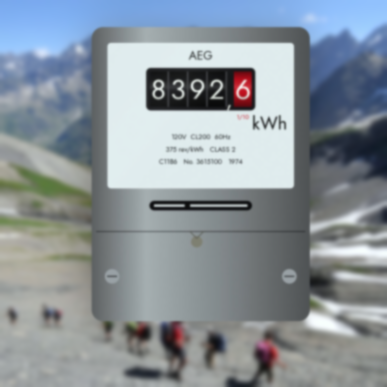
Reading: 8392.6 kWh
